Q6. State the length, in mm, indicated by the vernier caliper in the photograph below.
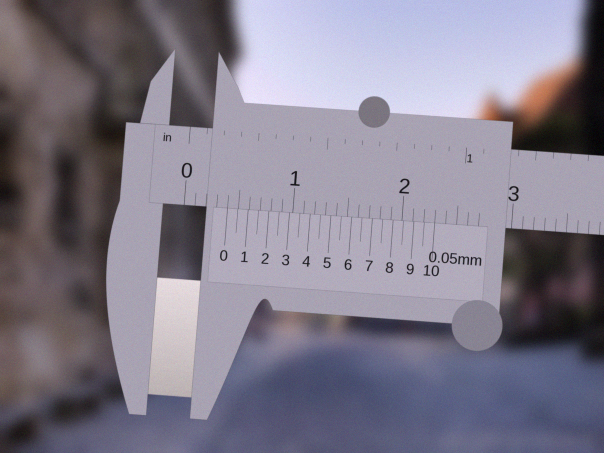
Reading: 4.0 mm
